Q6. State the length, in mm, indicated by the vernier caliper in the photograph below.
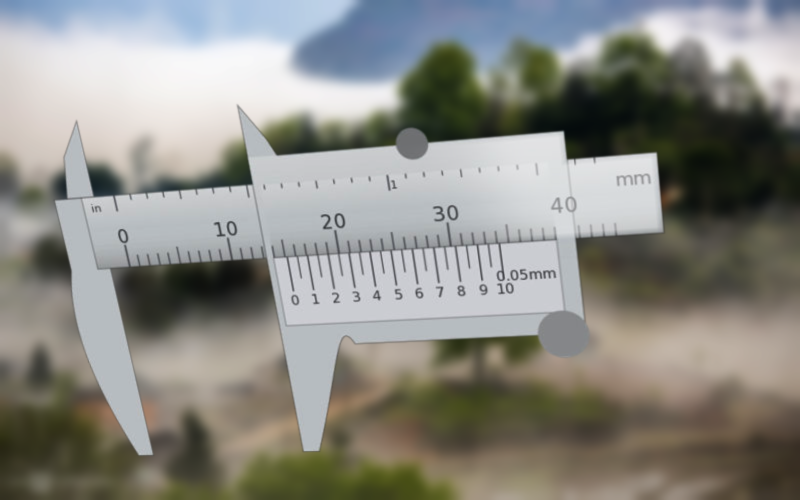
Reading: 15.2 mm
